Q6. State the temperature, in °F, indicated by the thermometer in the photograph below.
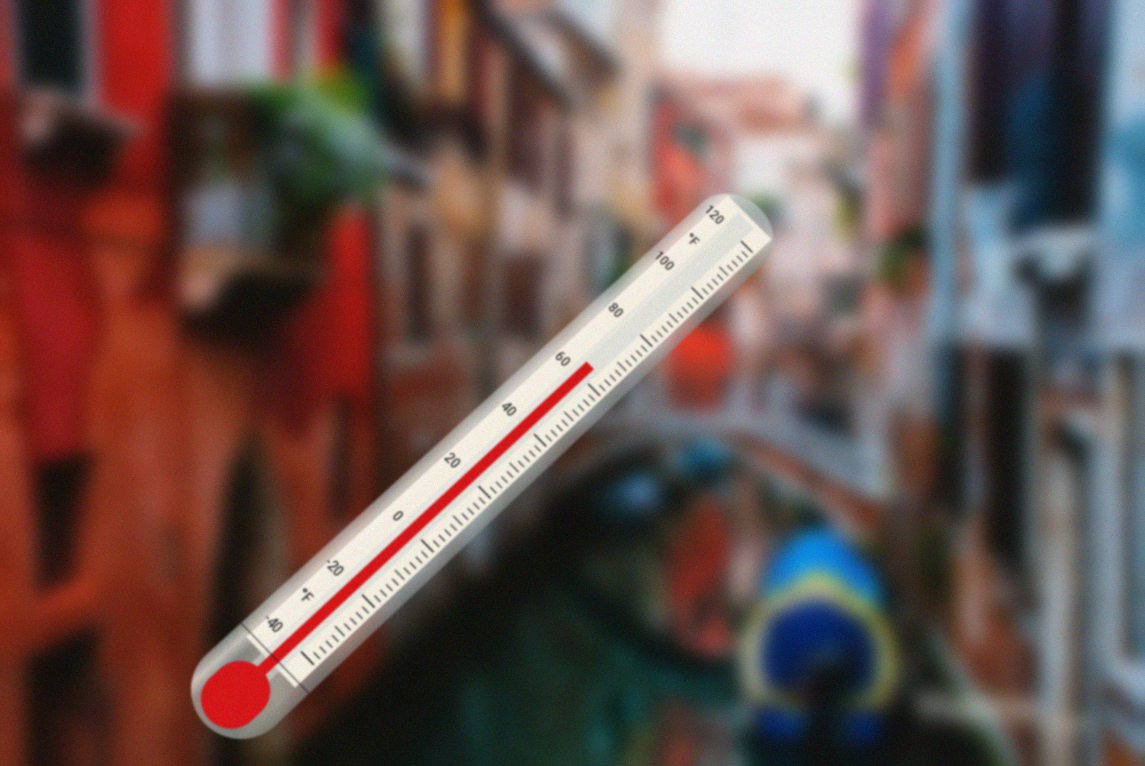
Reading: 64 °F
